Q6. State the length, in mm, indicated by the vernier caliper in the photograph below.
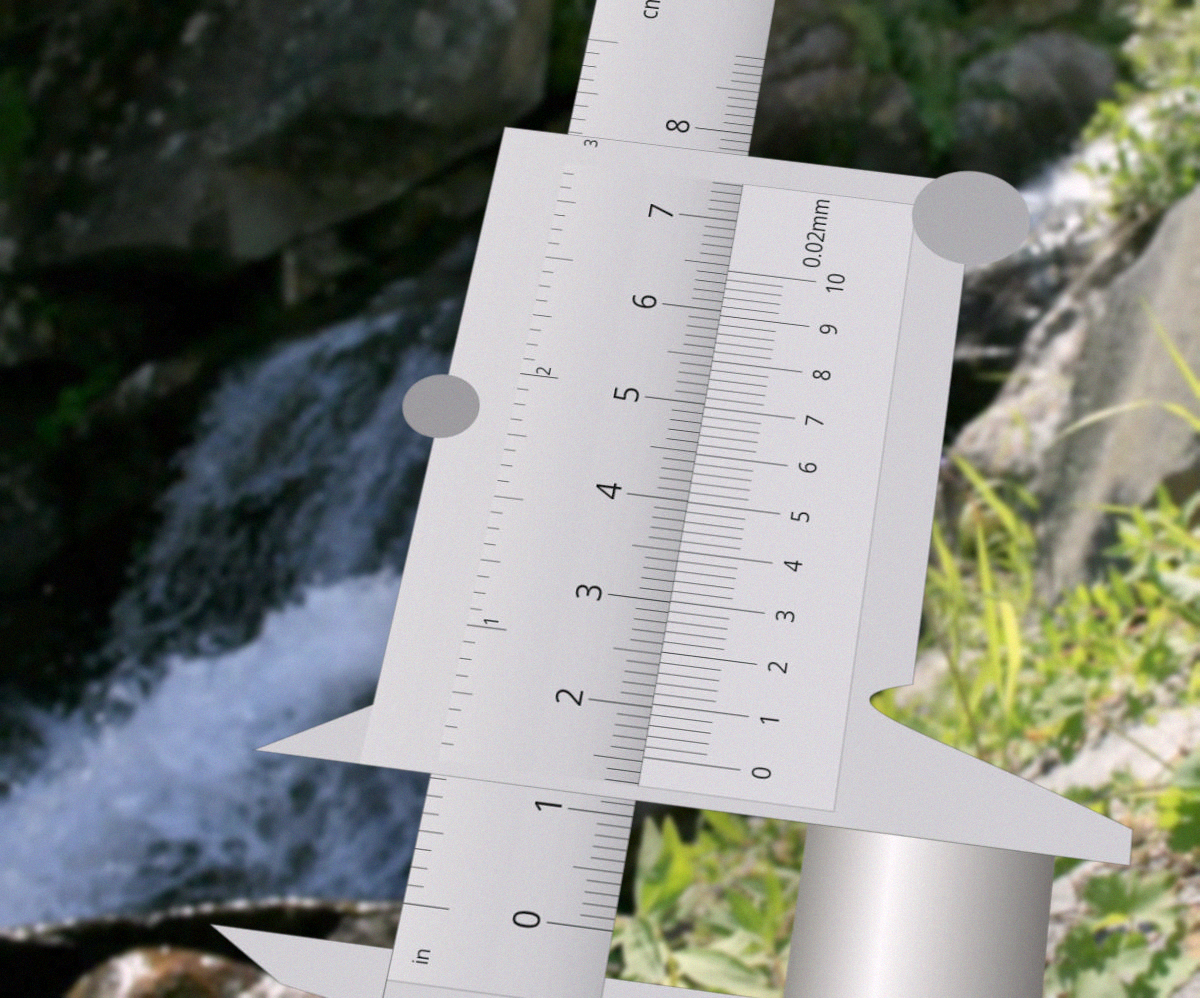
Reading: 15.4 mm
